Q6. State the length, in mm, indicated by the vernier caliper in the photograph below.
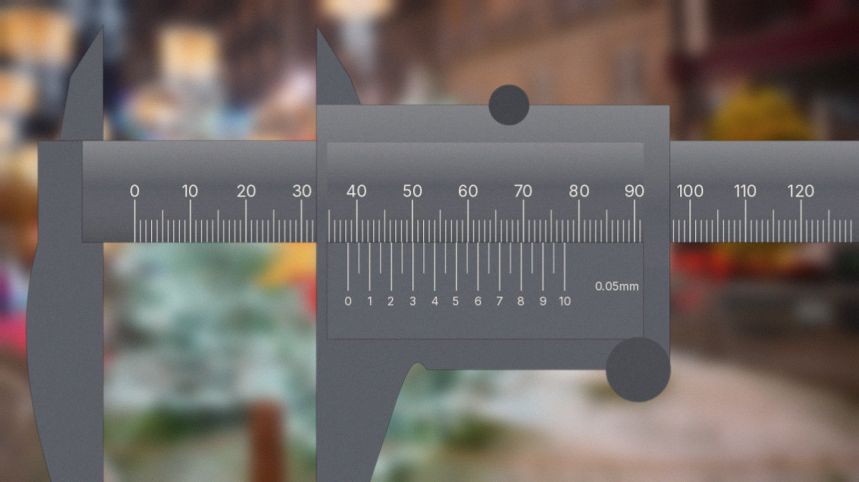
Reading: 38.4 mm
